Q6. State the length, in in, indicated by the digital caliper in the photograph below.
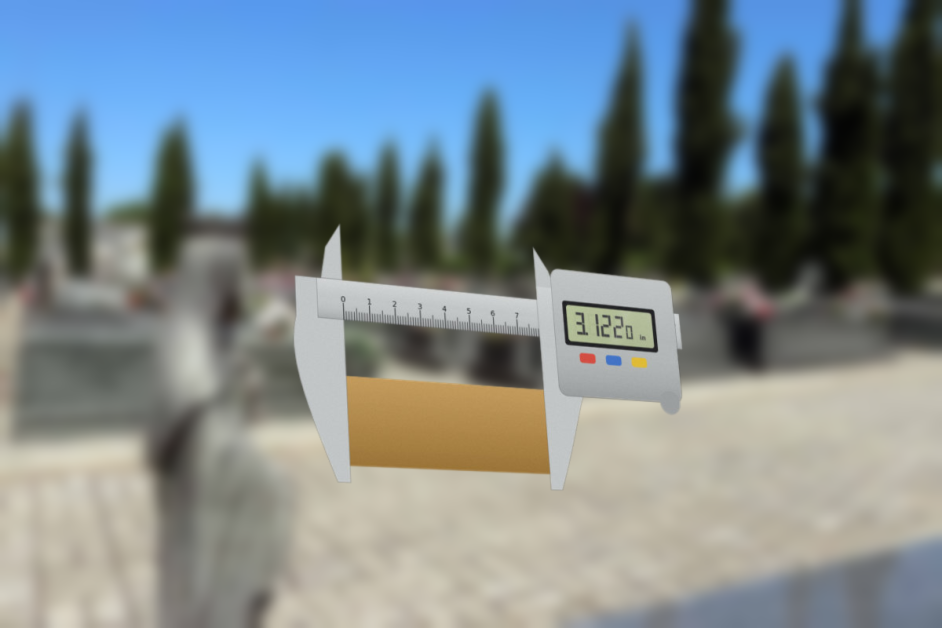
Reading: 3.1220 in
